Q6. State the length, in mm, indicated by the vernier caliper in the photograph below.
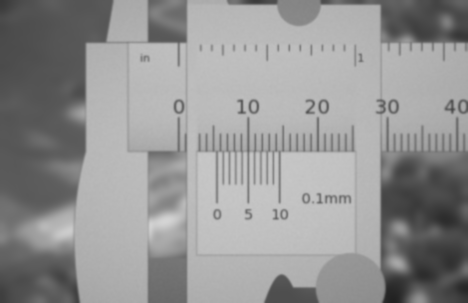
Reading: 5.5 mm
